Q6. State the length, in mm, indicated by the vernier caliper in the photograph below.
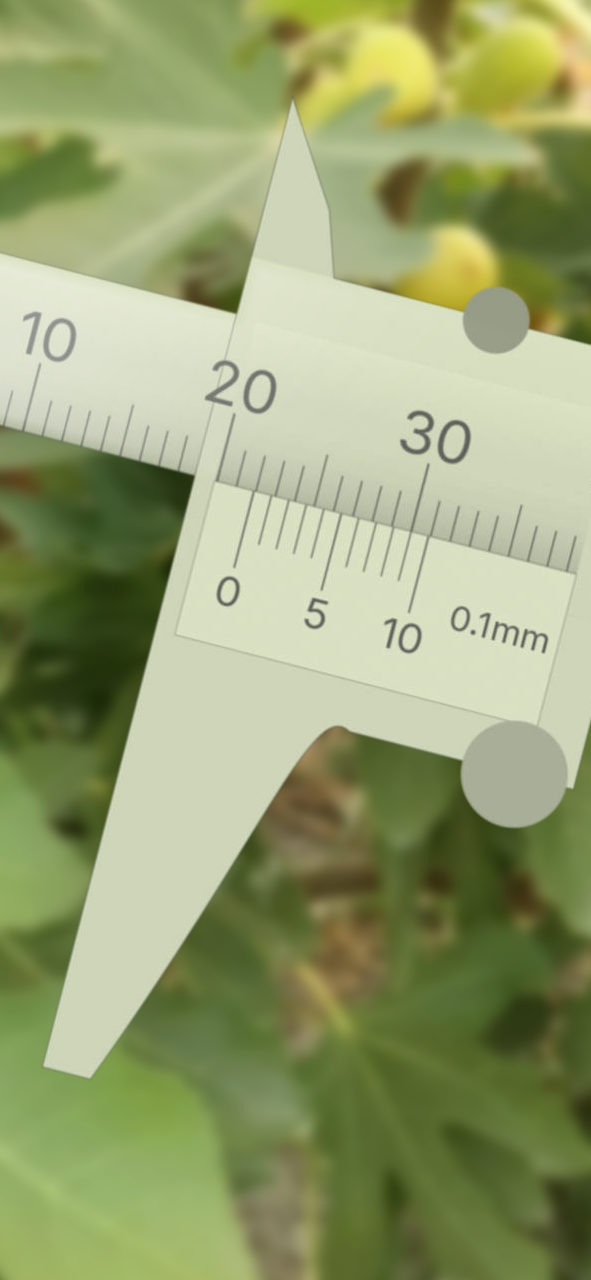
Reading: 21.9 mm
